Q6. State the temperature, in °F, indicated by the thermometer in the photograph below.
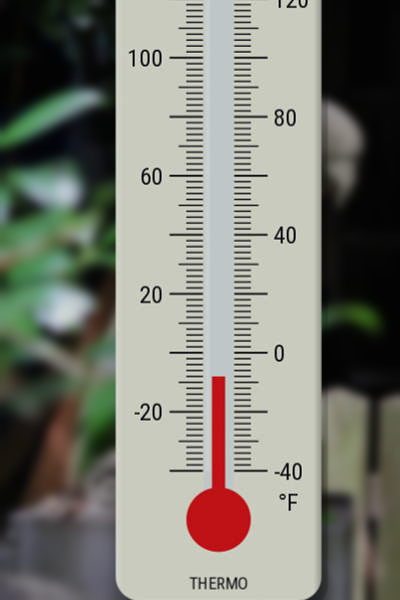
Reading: -8 °F
